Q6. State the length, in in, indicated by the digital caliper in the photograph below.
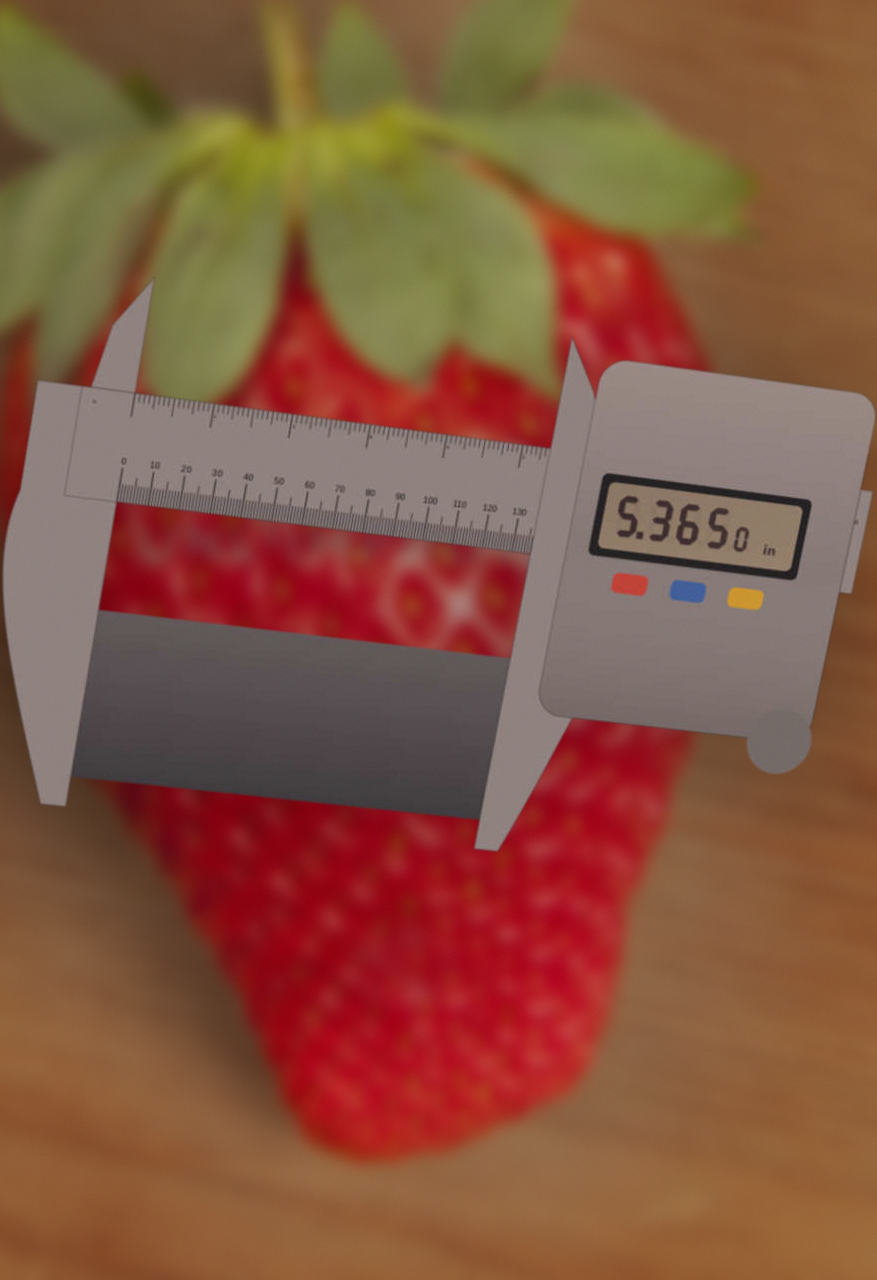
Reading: 5.3650 in
